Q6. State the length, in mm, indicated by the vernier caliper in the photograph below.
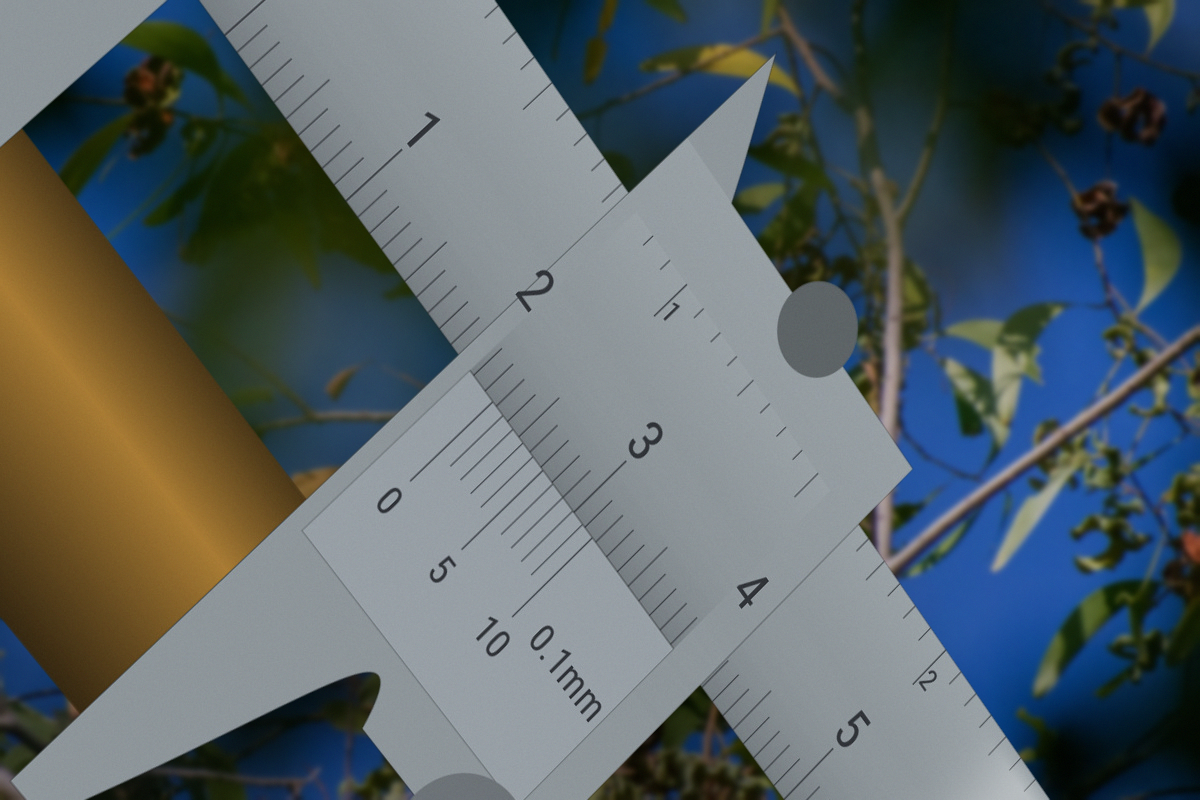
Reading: 22.7 mm
